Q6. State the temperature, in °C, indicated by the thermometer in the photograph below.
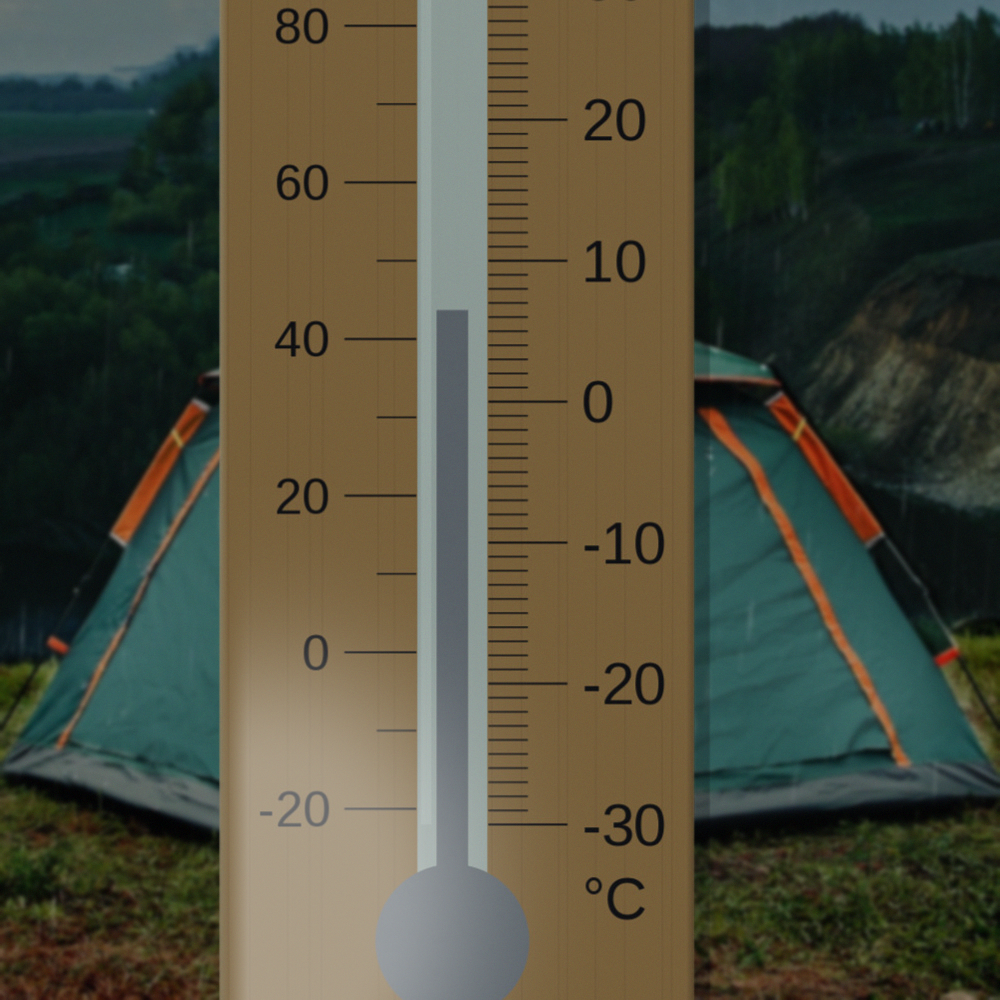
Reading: 6.5 °C
